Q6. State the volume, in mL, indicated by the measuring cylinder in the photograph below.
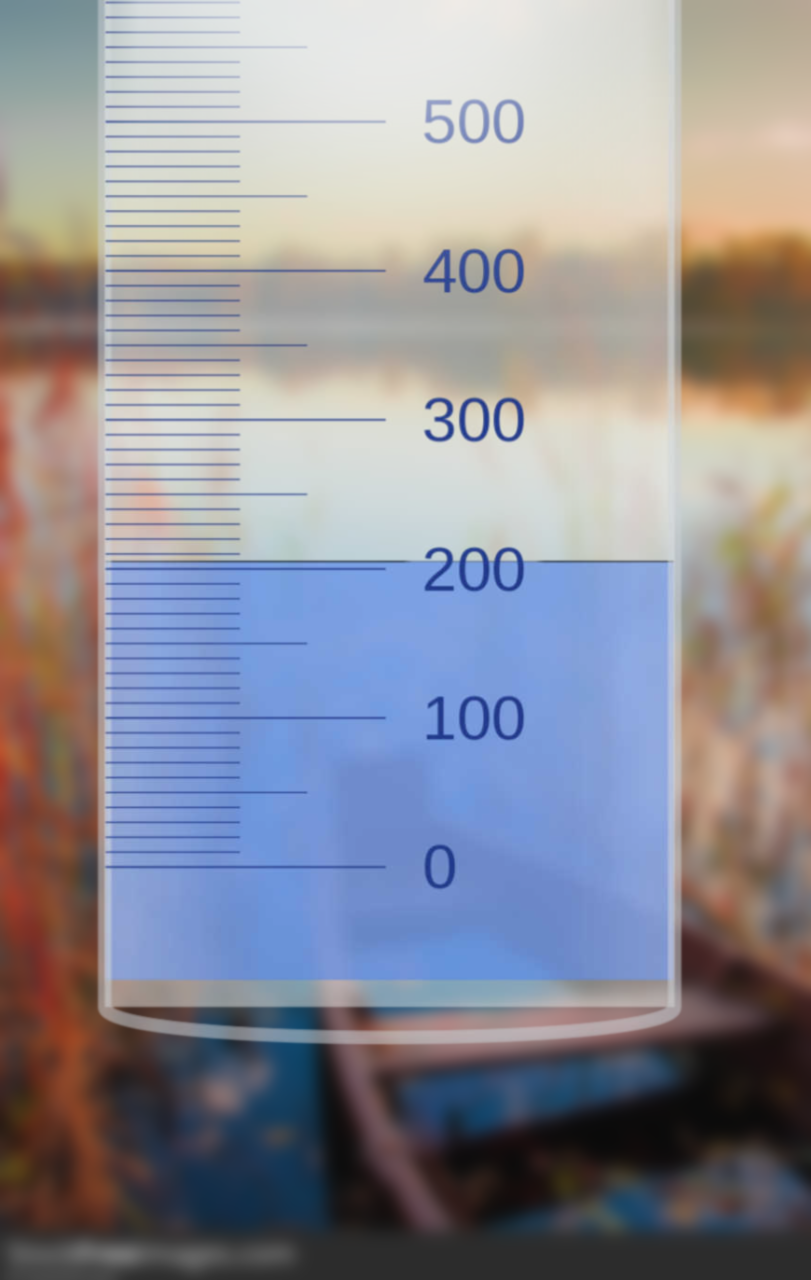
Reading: 205 mL
